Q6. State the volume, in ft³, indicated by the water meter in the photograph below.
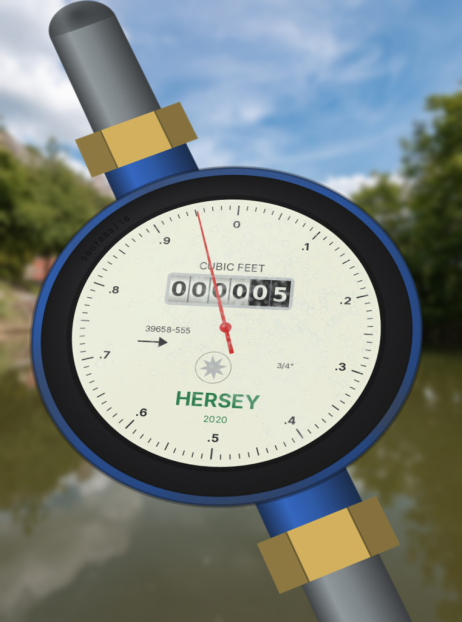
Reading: 4.95 ft³
